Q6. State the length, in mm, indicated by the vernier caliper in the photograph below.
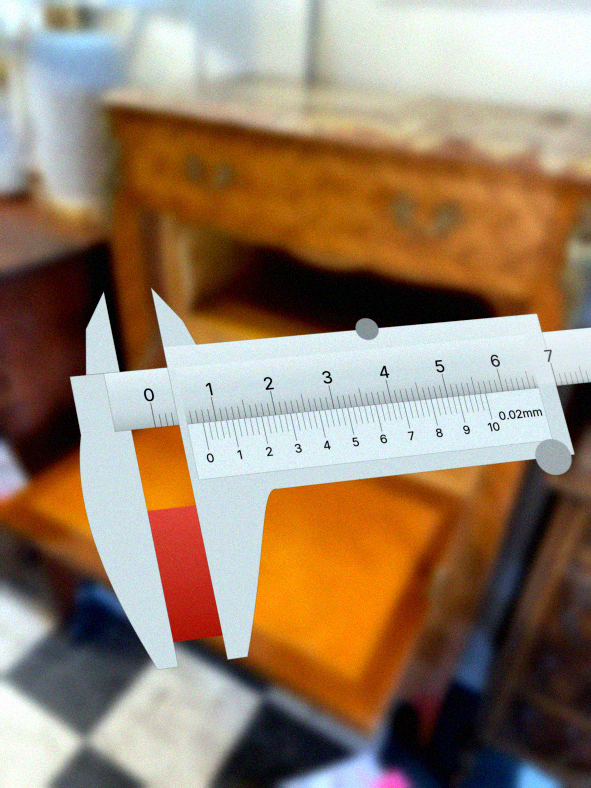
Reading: 7.8 mm
